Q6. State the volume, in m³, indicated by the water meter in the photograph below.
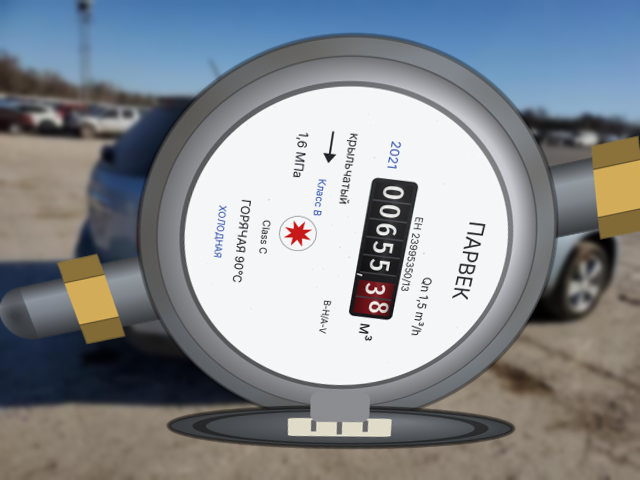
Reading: 655.38 m³
